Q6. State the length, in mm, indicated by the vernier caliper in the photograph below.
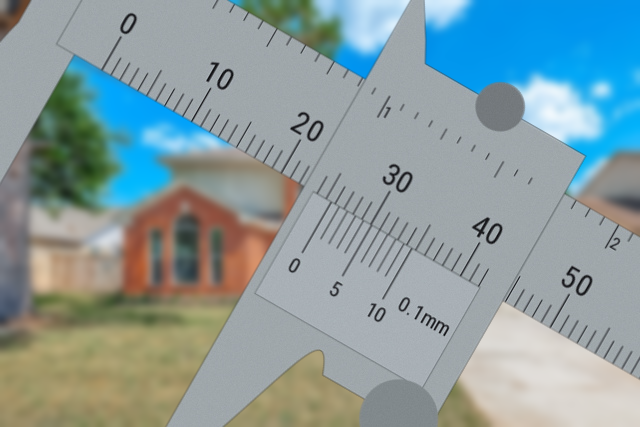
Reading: 25.6 mm
